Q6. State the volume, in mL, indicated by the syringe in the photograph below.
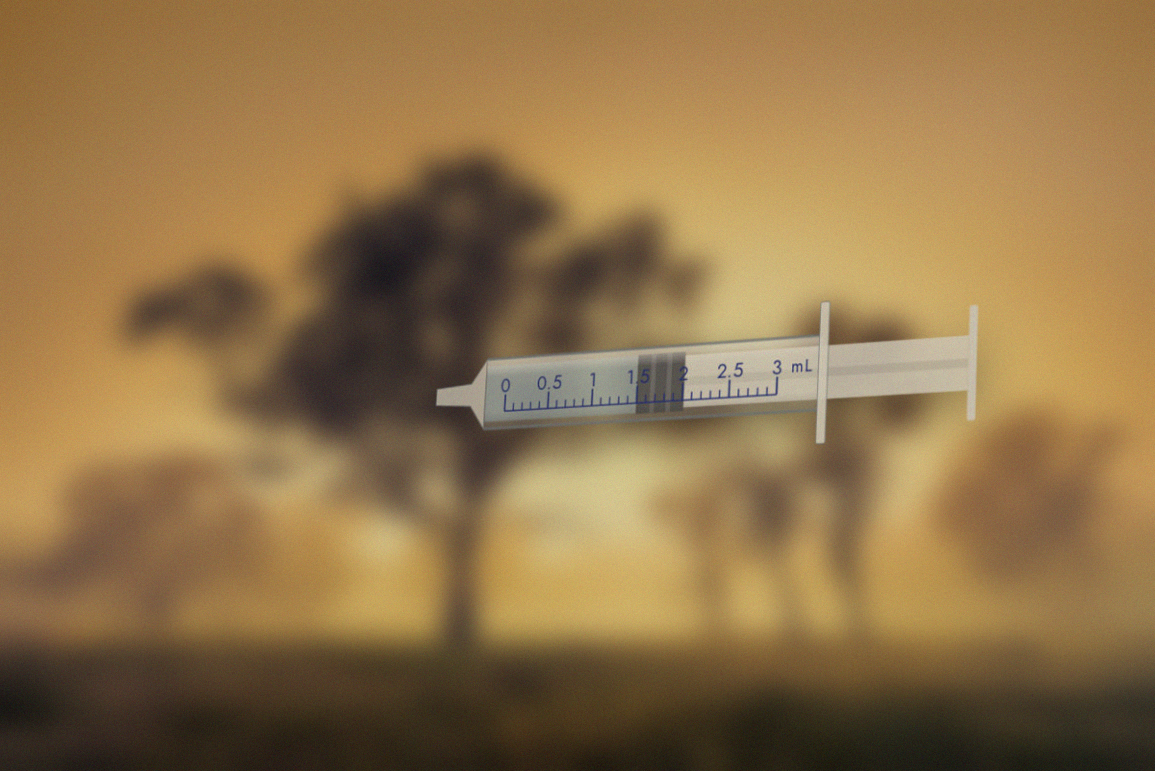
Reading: 1.5 mL
